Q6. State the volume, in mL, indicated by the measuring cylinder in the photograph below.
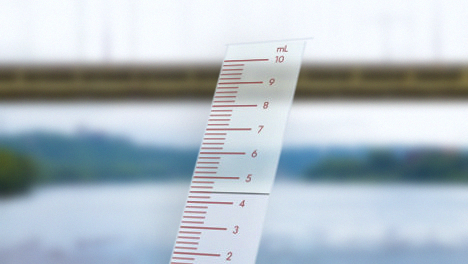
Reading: 4.4 mL
